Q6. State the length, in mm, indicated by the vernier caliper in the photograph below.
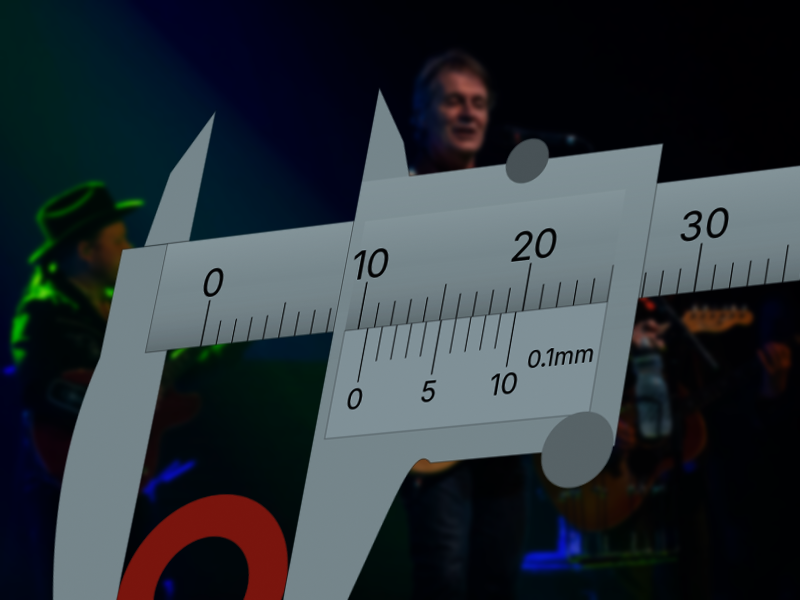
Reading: 10.6 mm
